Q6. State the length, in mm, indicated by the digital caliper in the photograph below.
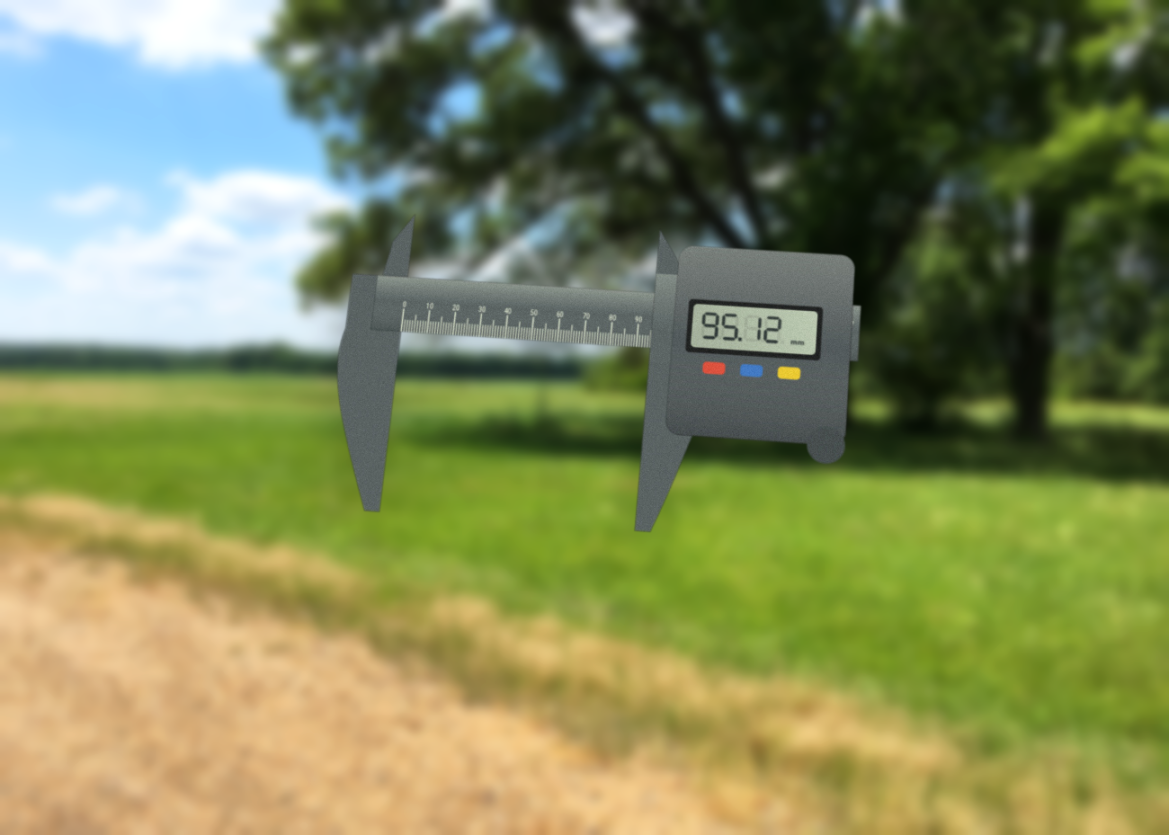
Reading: 95.12 mm
